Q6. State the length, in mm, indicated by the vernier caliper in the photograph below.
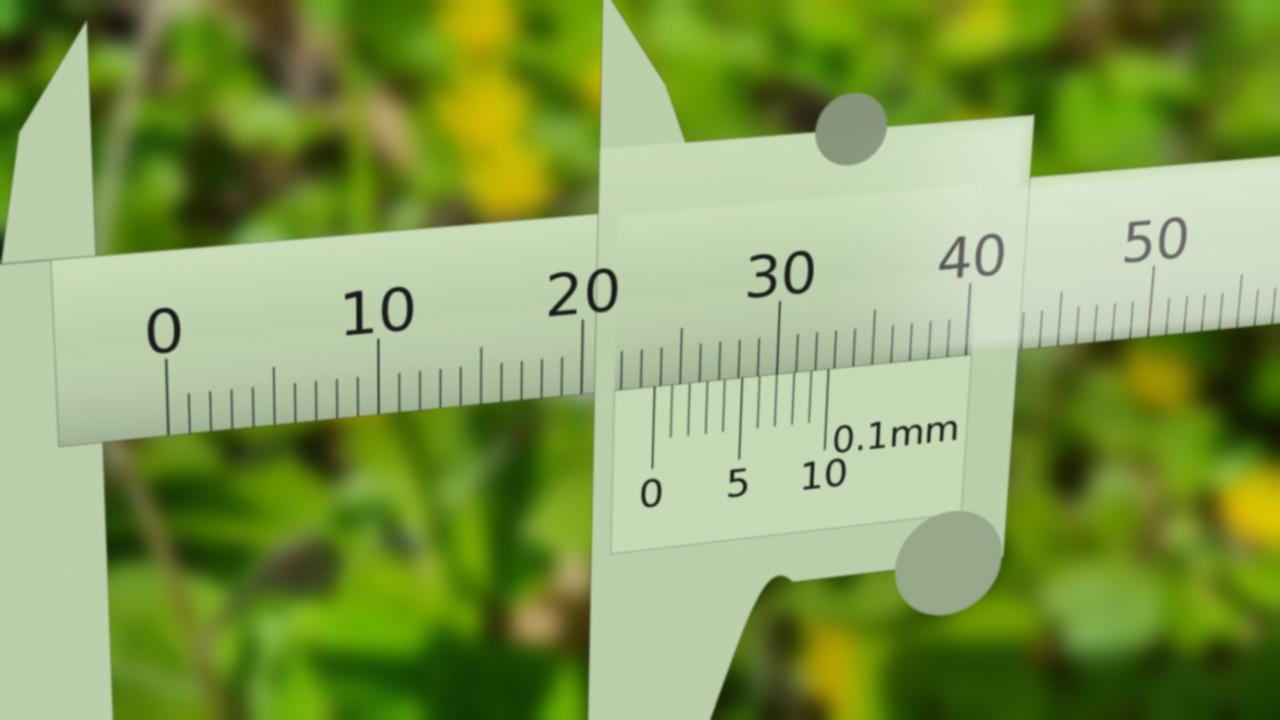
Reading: 23.7 mm
